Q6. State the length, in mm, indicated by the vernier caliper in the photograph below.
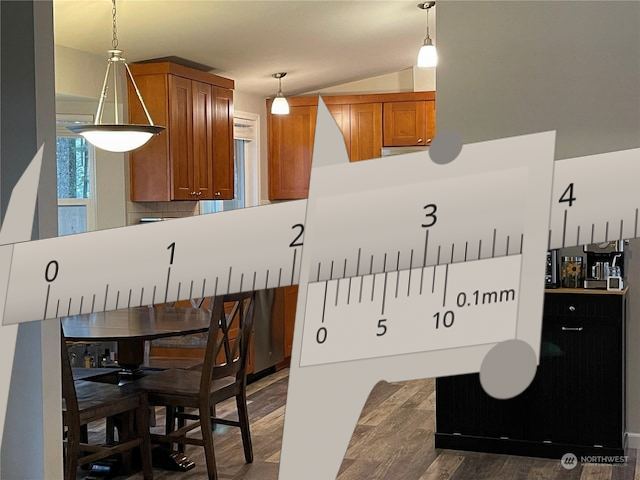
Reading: 22.7 mm
